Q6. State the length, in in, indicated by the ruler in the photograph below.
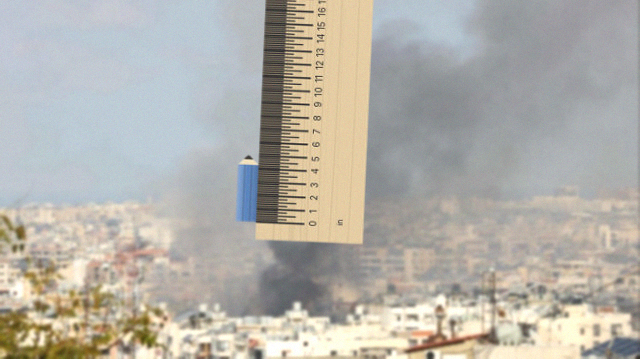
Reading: 5 in
